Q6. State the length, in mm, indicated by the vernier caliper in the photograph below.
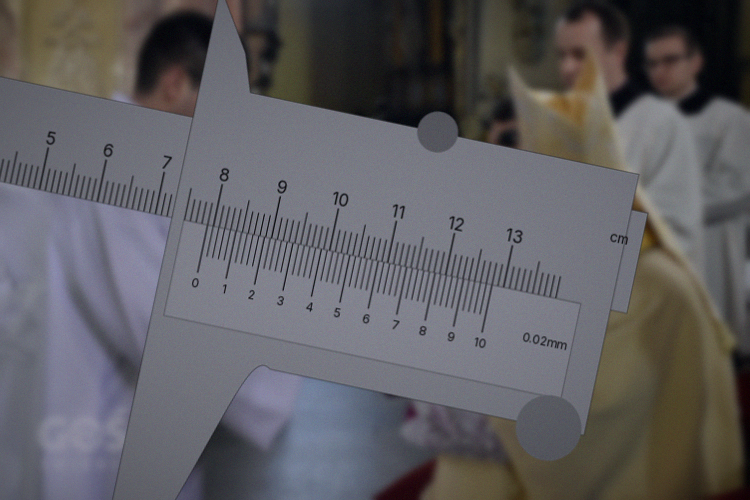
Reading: 79.0 mm
